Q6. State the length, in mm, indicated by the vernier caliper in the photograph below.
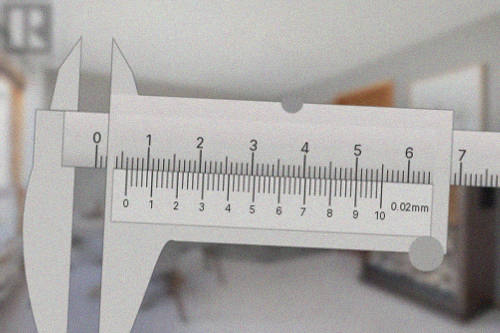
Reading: 6.0 mm
